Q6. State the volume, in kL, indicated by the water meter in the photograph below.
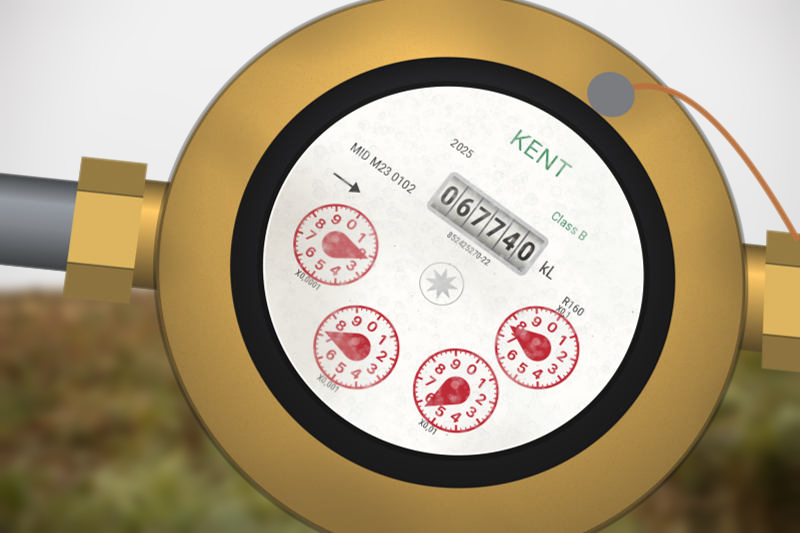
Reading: 67740.7572 kL
